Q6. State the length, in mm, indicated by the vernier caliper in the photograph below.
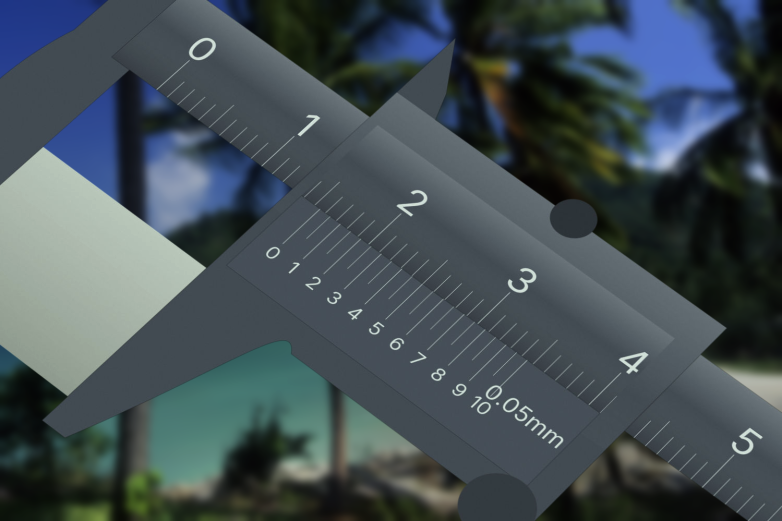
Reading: 15.5 mm
